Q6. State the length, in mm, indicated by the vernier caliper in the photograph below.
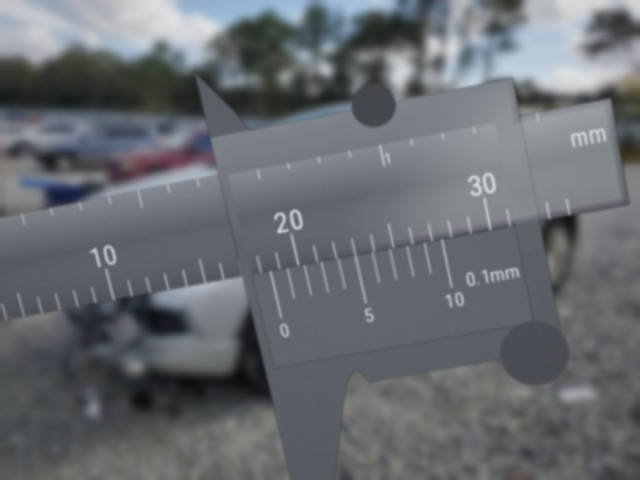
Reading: 18.5 mm
